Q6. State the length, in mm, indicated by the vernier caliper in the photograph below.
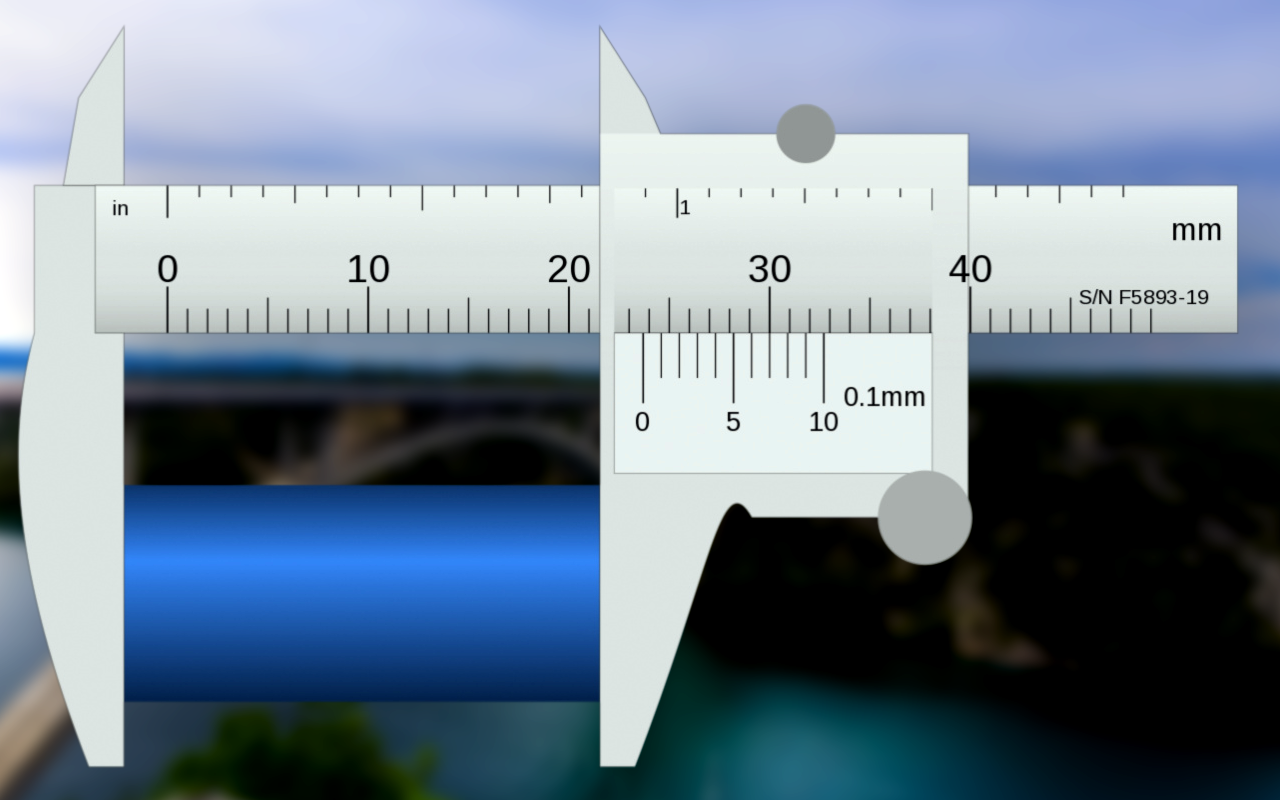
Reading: 23.7 mm
